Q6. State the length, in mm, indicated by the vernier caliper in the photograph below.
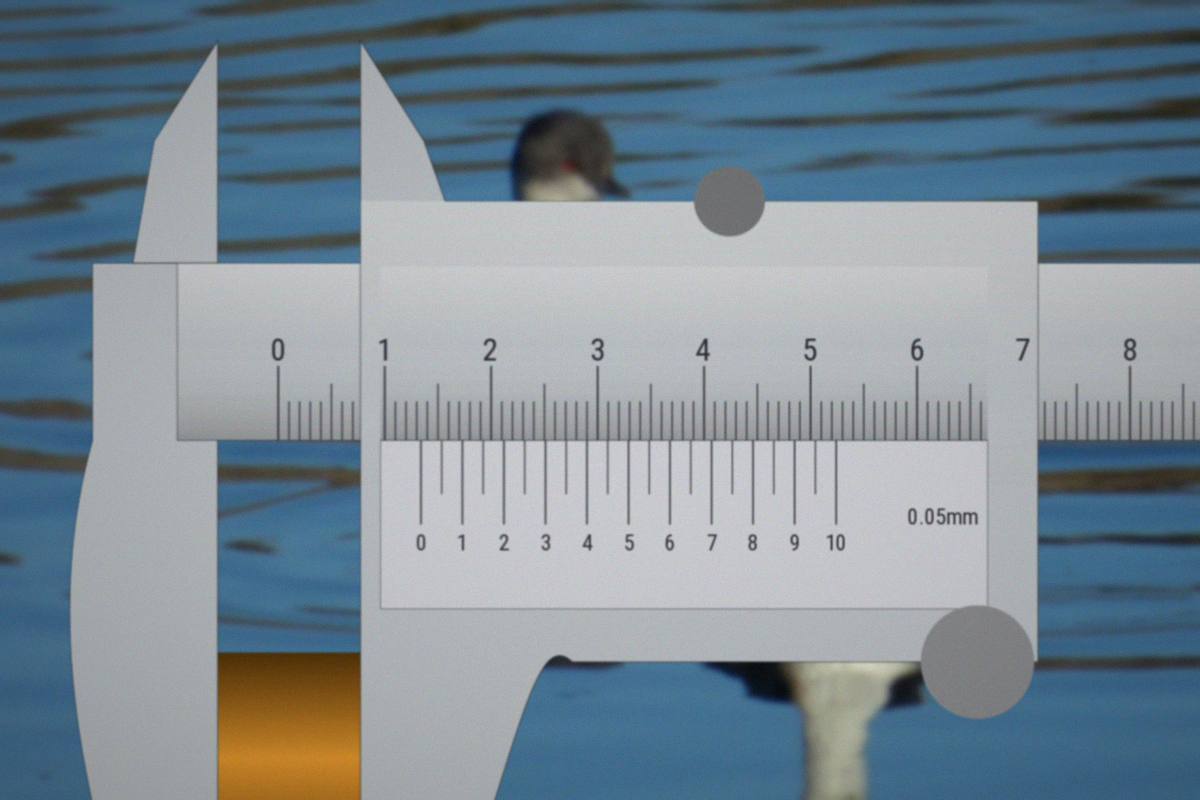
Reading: 13.4 mm
